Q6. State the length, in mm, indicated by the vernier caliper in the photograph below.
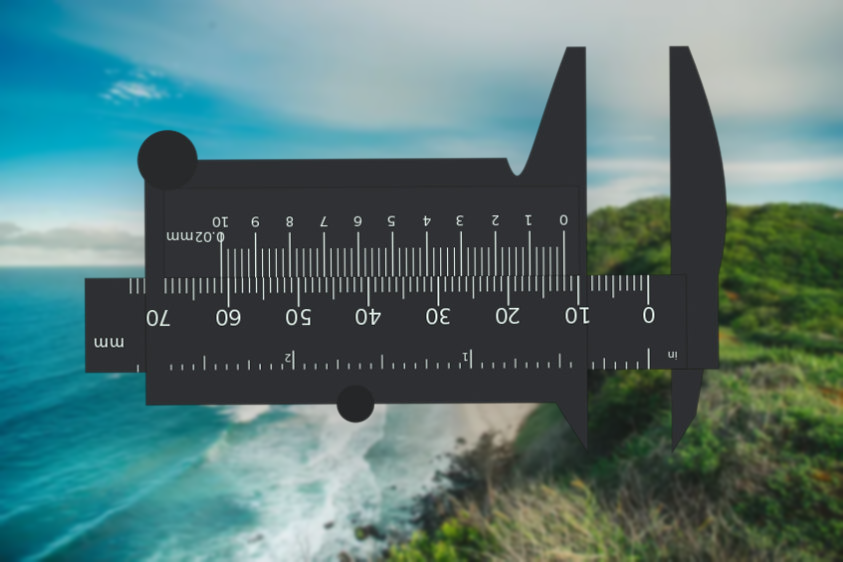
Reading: 12.0 mm
